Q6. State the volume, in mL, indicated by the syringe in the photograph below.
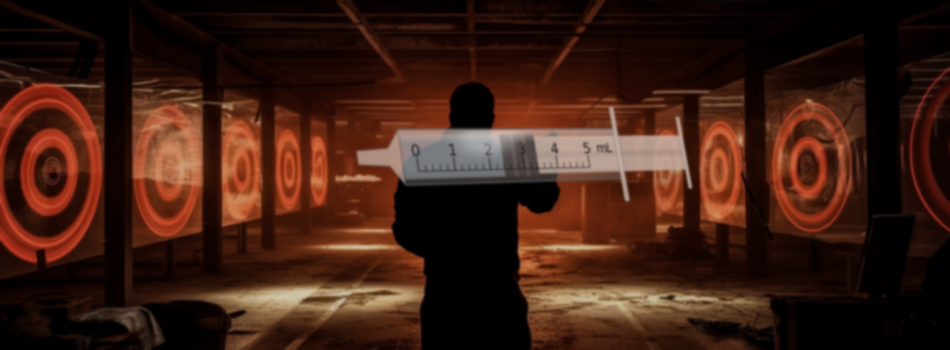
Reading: 2.4 mL
